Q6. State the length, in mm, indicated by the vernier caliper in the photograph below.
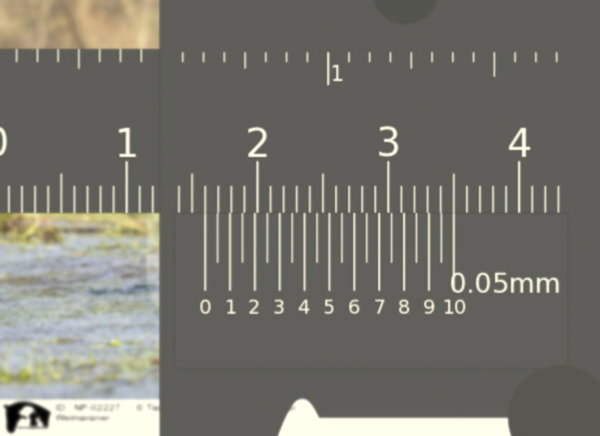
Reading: 16.0 mm
